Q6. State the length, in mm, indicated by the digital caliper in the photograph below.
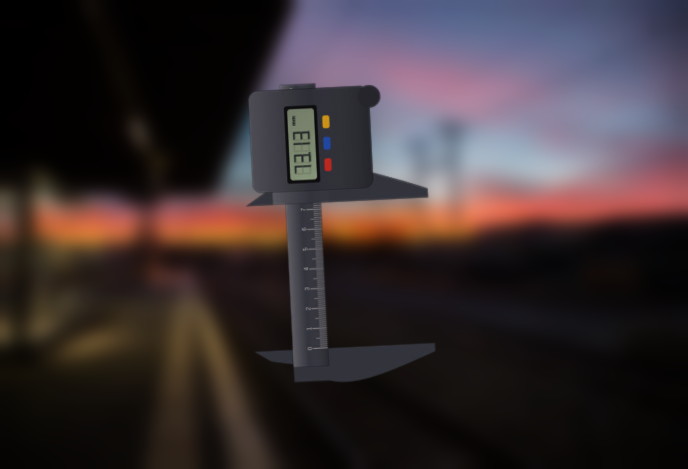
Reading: 73.13 mm
